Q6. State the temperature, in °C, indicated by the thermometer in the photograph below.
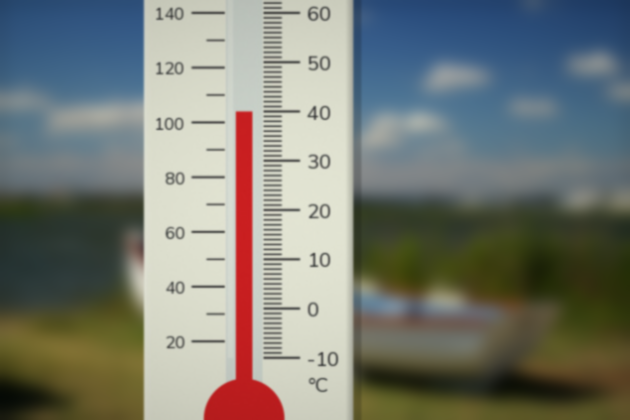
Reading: 40 °C
